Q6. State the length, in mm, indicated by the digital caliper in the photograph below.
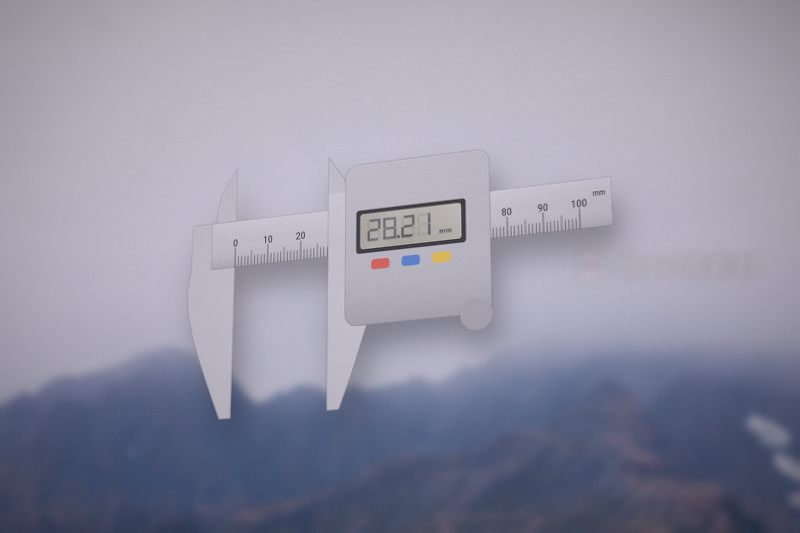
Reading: 28.21 mm
